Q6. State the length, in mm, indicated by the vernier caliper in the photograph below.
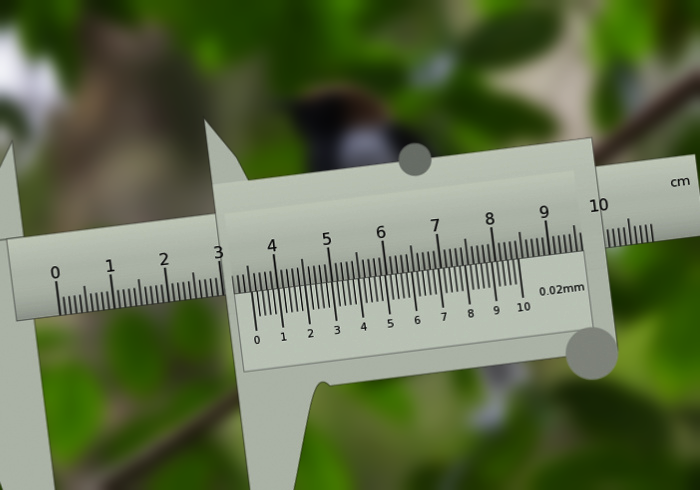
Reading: 35.2 mm
